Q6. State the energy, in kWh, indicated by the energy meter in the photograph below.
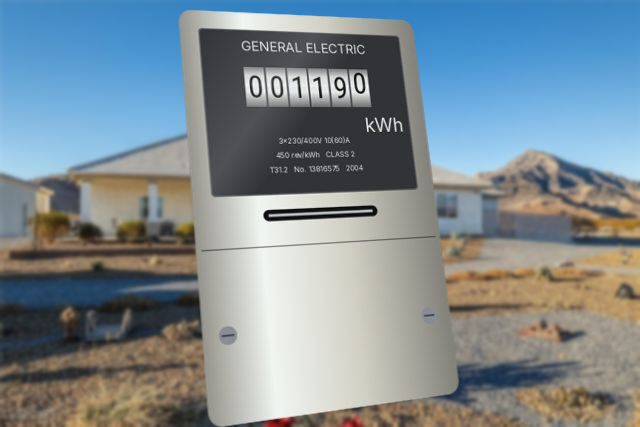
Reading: 1190 kWh
